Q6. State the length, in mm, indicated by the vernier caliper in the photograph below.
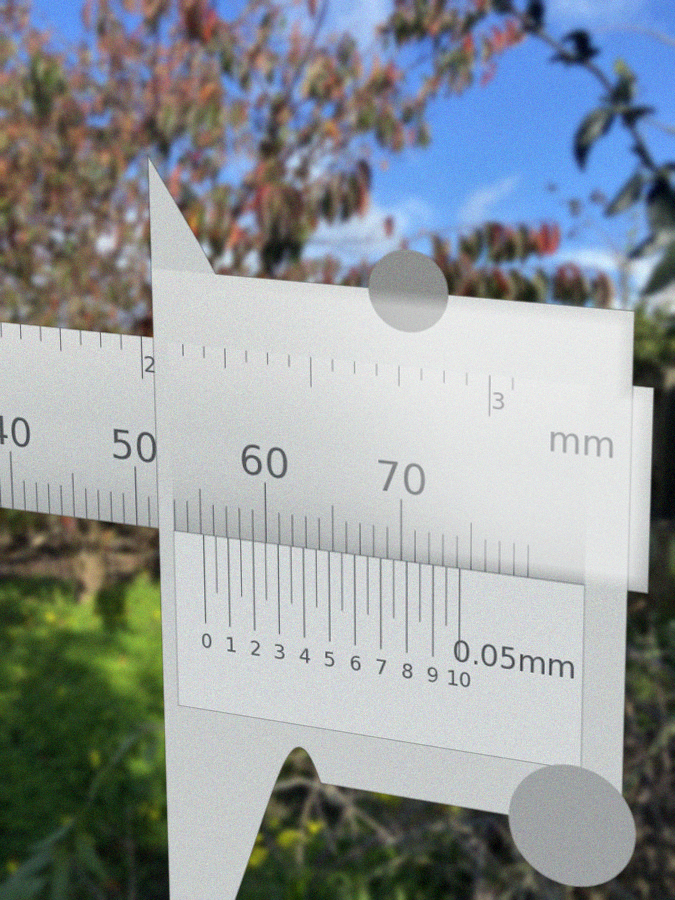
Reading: 55.2 mm
